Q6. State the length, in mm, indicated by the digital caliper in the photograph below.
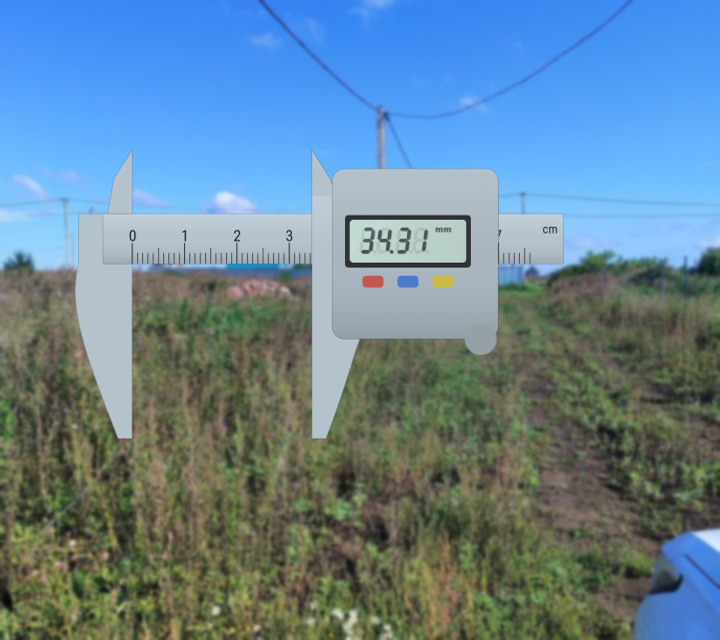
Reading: 34.31 mm
